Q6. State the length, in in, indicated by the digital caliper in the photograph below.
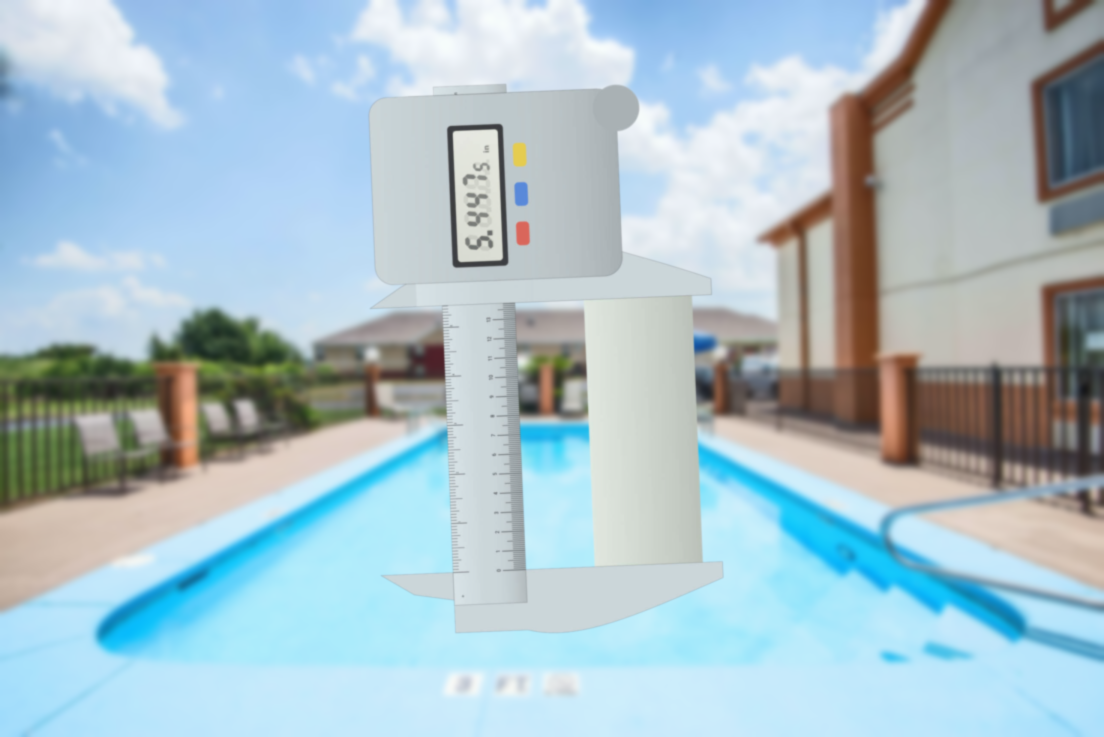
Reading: 5.4475 in
